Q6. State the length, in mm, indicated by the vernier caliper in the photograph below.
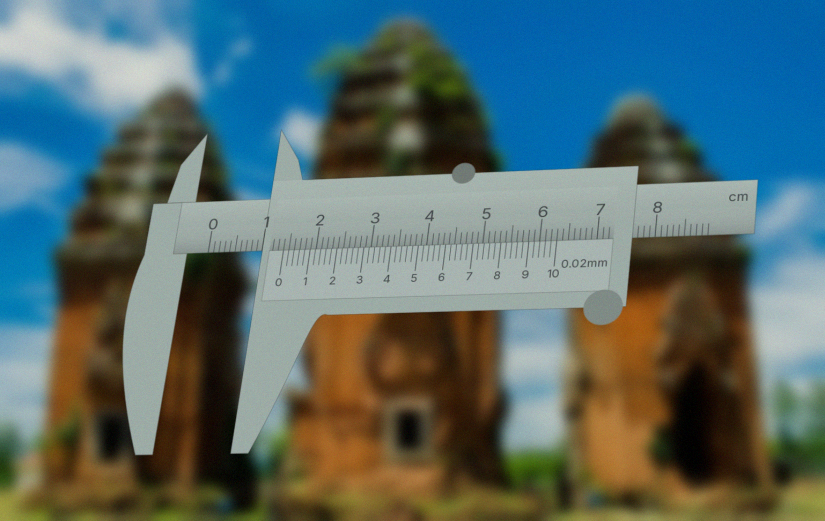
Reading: 14.0 mm
